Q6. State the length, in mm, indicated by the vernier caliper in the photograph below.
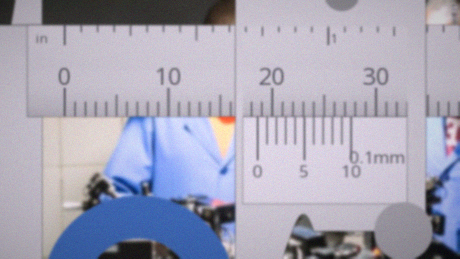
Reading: 18.6 mm
